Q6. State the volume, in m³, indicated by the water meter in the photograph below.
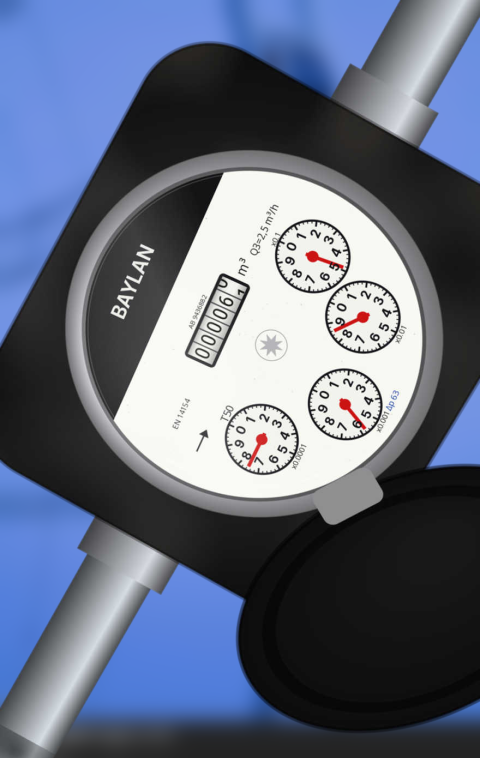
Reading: 60.4857 m³
